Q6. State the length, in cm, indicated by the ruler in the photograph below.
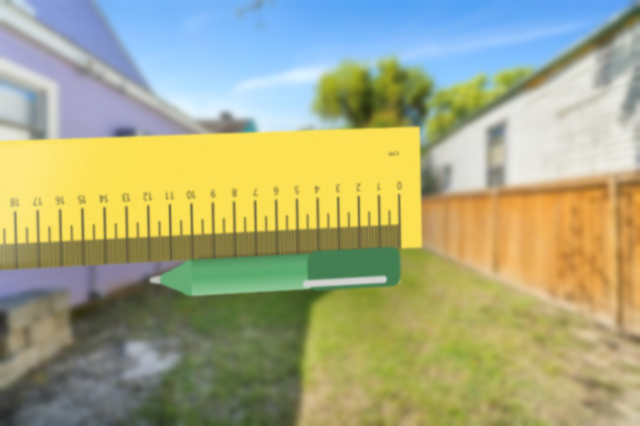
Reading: 12 cm
